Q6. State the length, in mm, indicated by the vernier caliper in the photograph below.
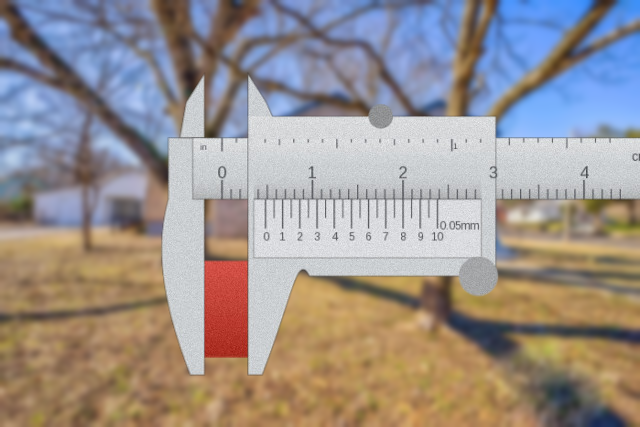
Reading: 4.8 mm
